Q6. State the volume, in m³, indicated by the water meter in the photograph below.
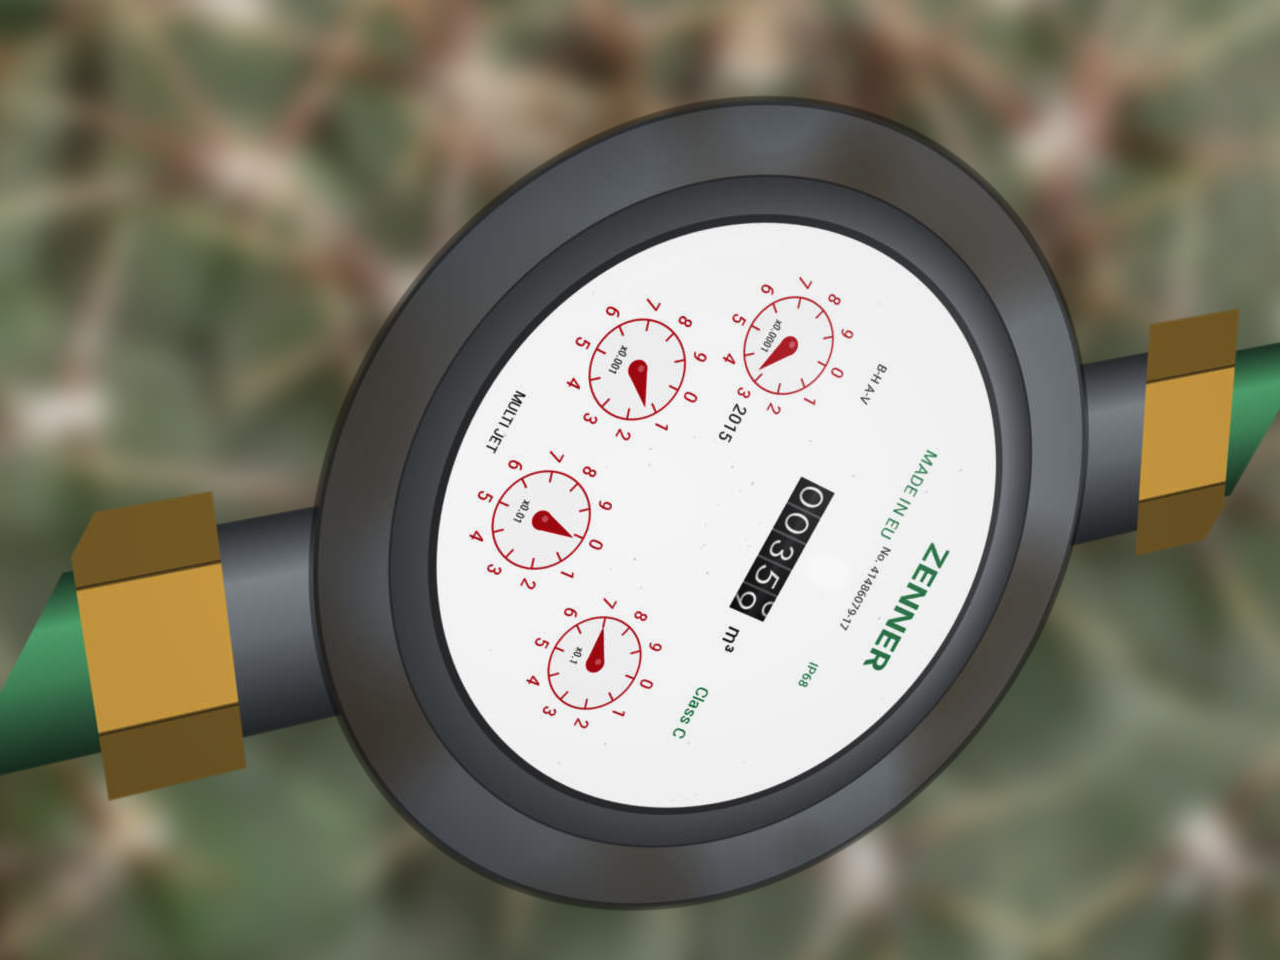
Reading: 358.7013 m³
